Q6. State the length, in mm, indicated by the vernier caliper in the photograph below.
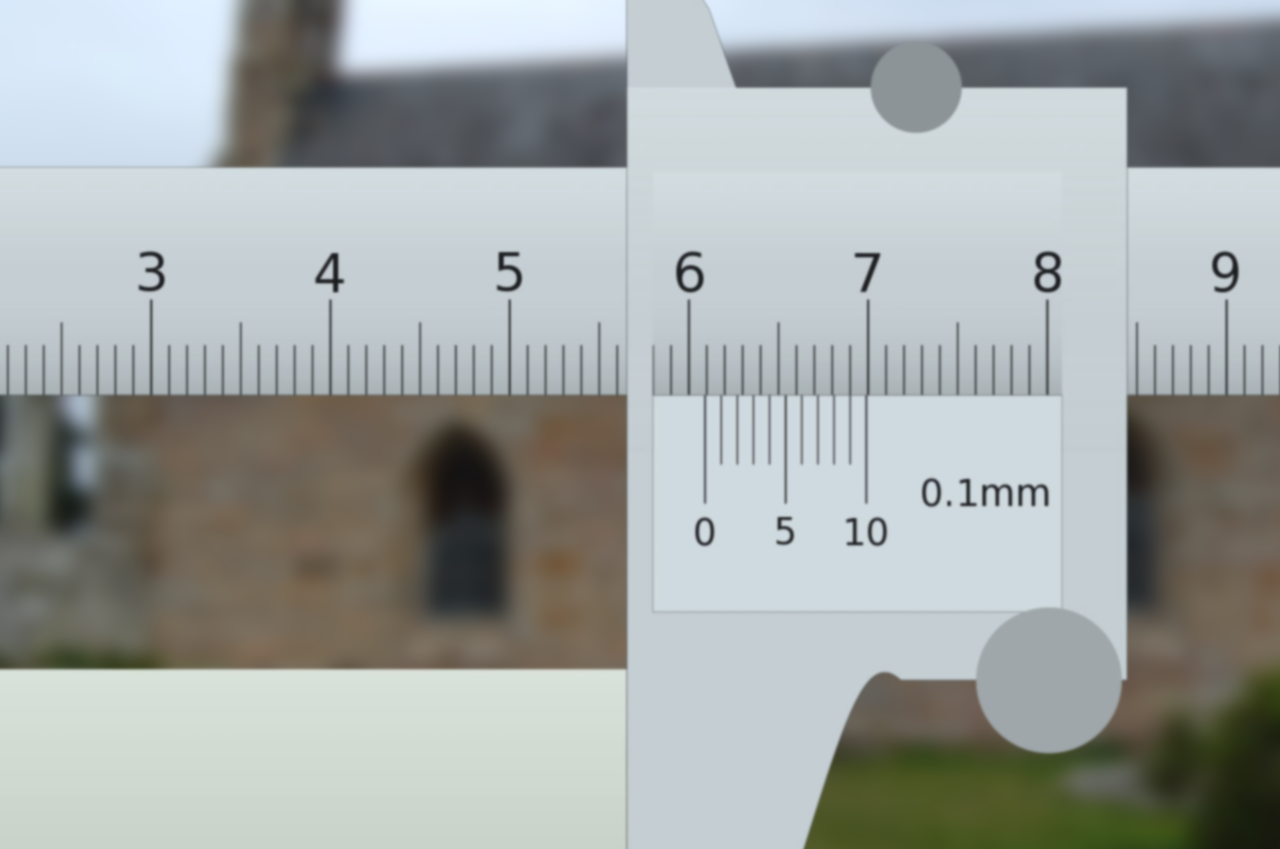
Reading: 60.9 mm
